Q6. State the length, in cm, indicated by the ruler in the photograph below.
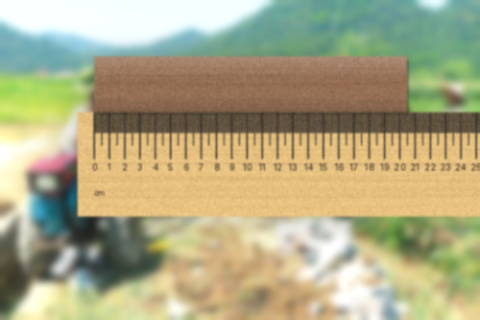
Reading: 20.5 cm
